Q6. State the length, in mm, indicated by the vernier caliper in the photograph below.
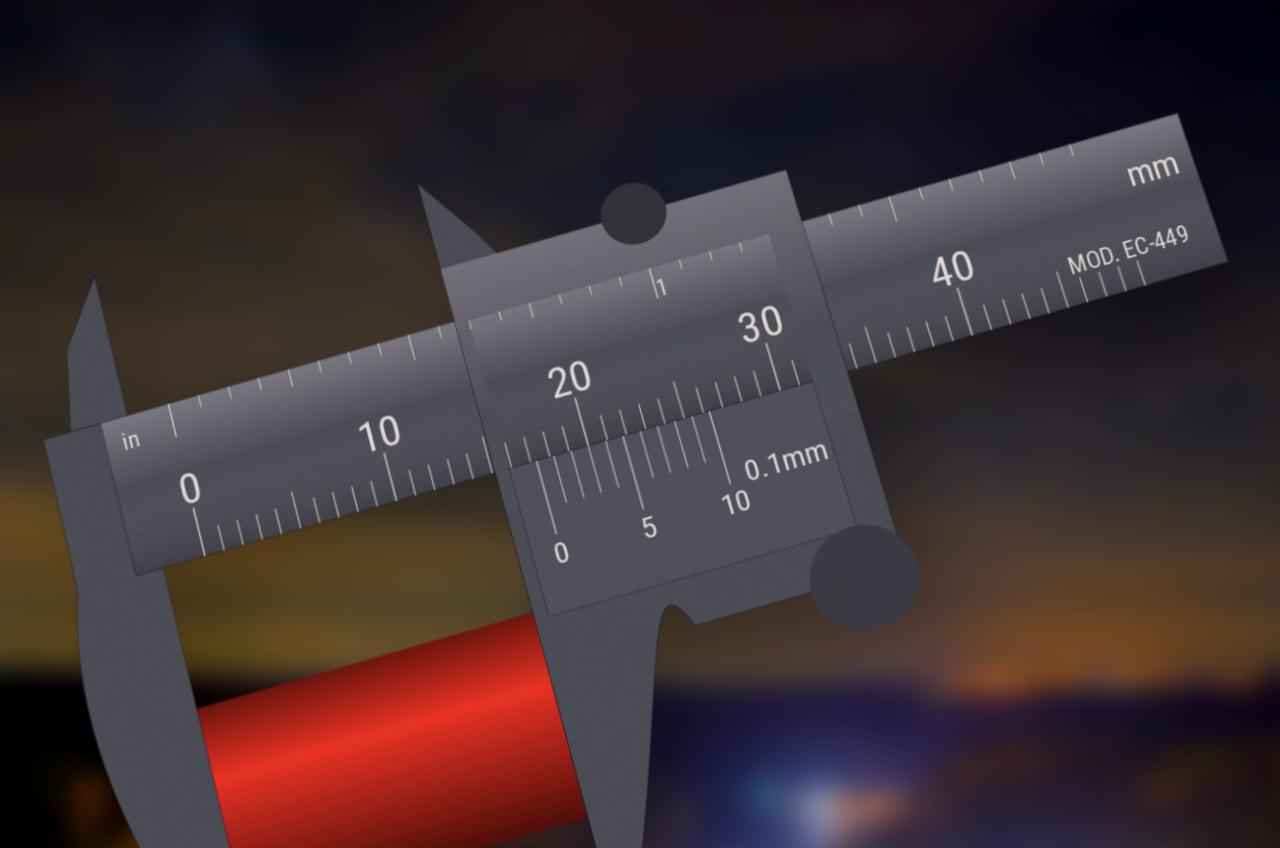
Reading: 17.3 mm
